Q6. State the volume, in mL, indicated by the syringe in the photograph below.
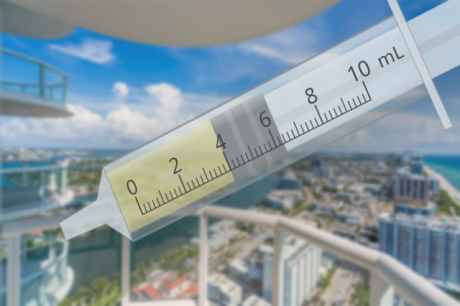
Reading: 4 mL
